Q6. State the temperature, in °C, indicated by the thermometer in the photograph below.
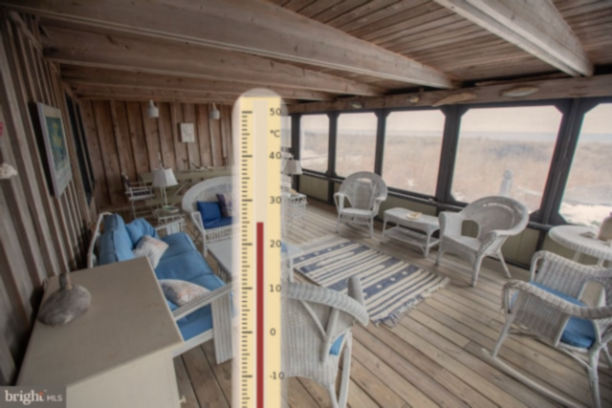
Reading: 25 °C
